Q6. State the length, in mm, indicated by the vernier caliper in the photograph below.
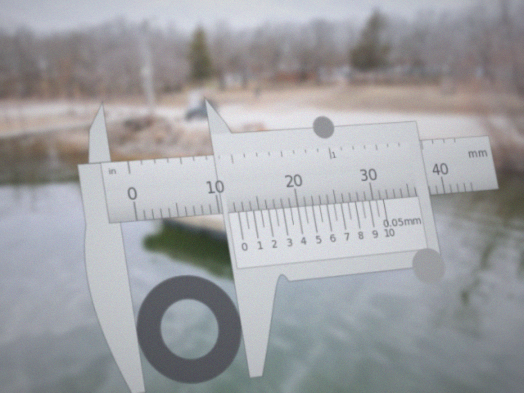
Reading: 12.4 mm
